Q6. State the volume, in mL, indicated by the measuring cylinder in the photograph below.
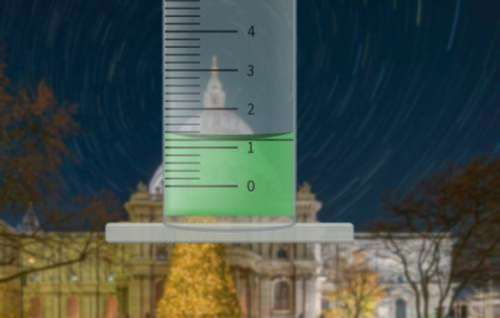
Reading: 1.2 mL
